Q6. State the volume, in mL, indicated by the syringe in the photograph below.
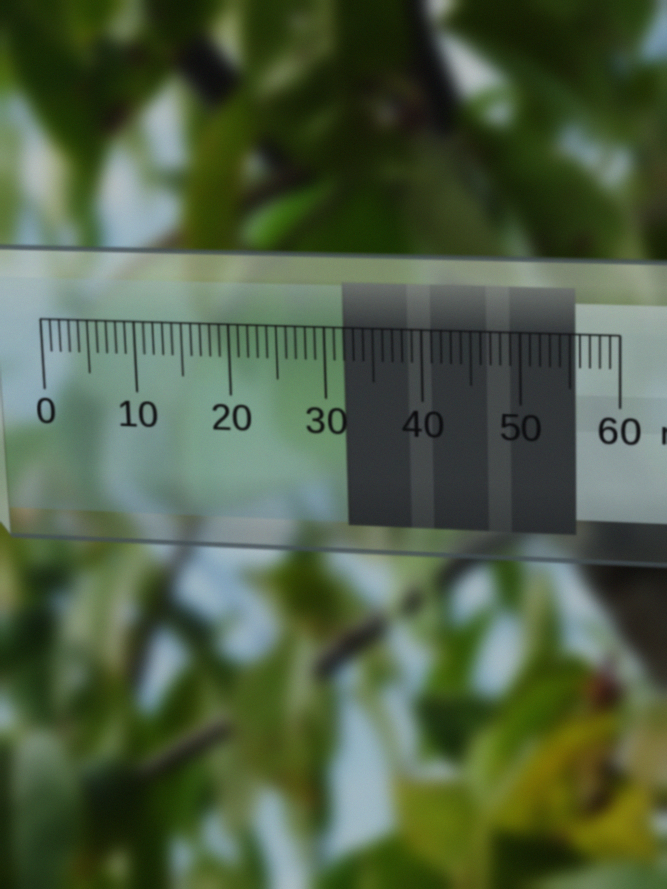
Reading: 32 mL
